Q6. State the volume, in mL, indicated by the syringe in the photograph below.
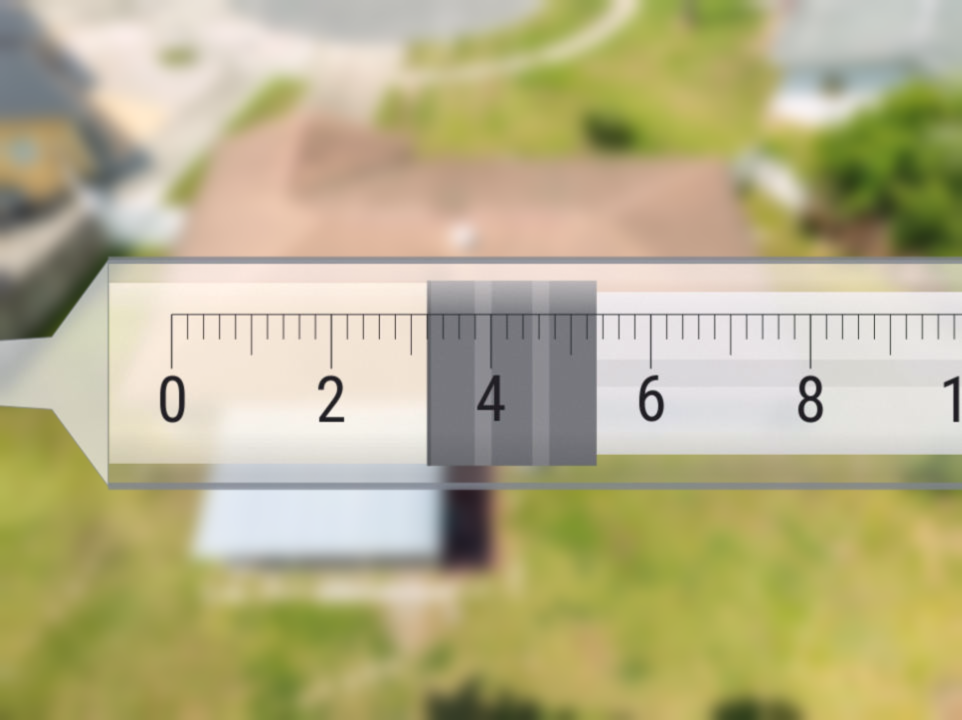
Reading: 3.2 mL
